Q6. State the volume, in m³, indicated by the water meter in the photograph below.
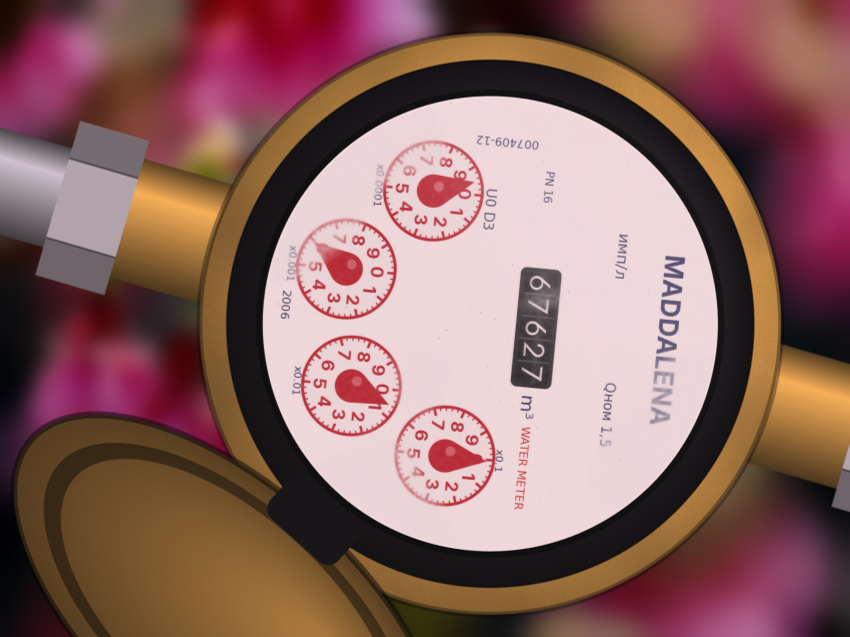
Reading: 67627.0059 m³
